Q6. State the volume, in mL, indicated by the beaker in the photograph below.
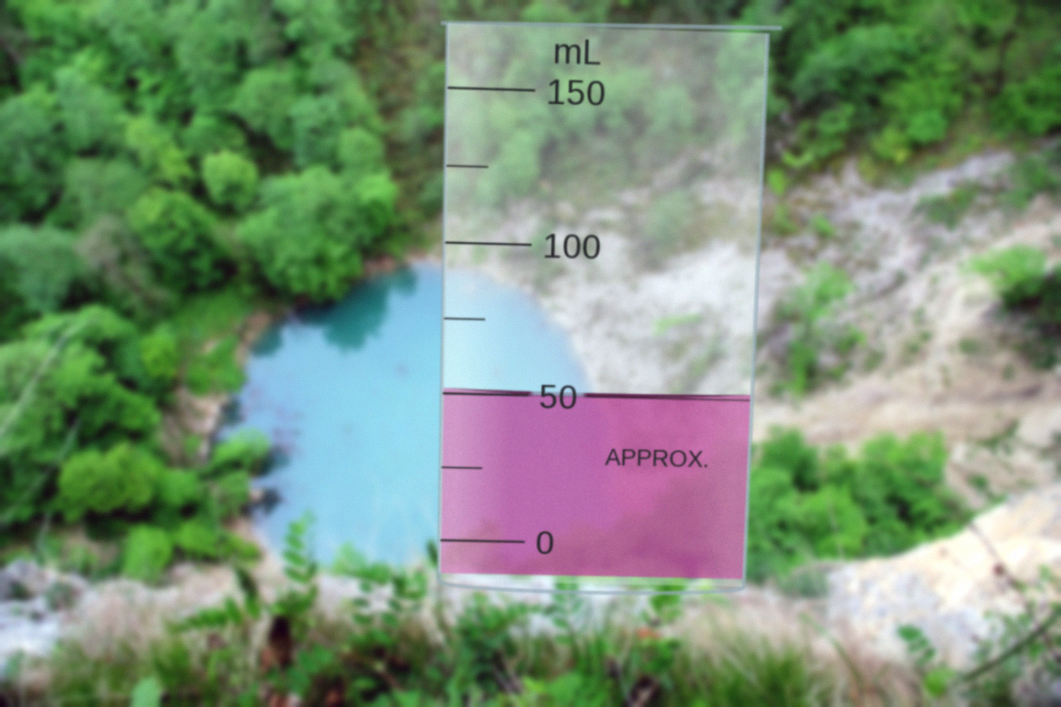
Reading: 50 mL
